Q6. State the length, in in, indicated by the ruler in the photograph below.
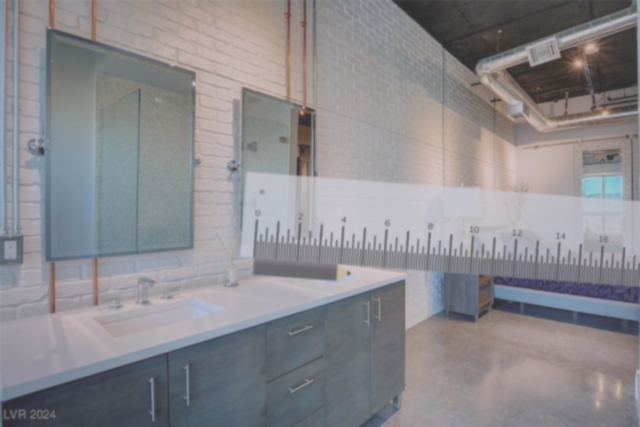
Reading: 4.5 in
